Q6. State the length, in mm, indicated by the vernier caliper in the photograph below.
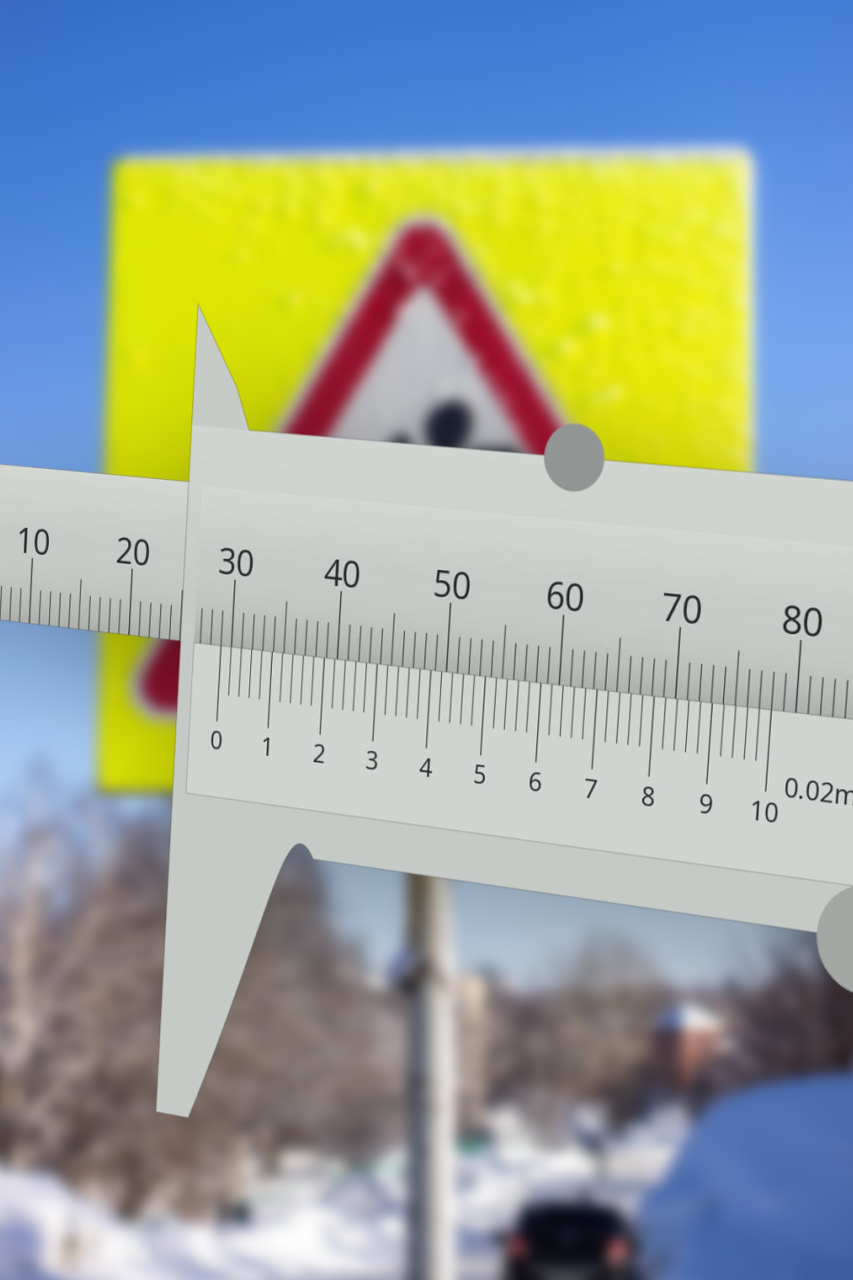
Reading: 29.0 mm
